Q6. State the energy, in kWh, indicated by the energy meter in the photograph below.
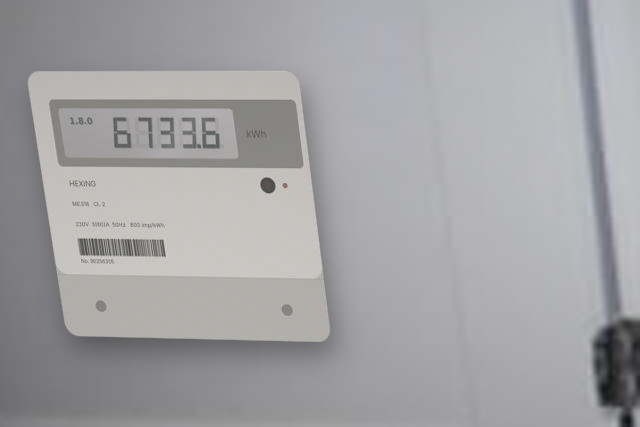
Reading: 6733.6 kWh
